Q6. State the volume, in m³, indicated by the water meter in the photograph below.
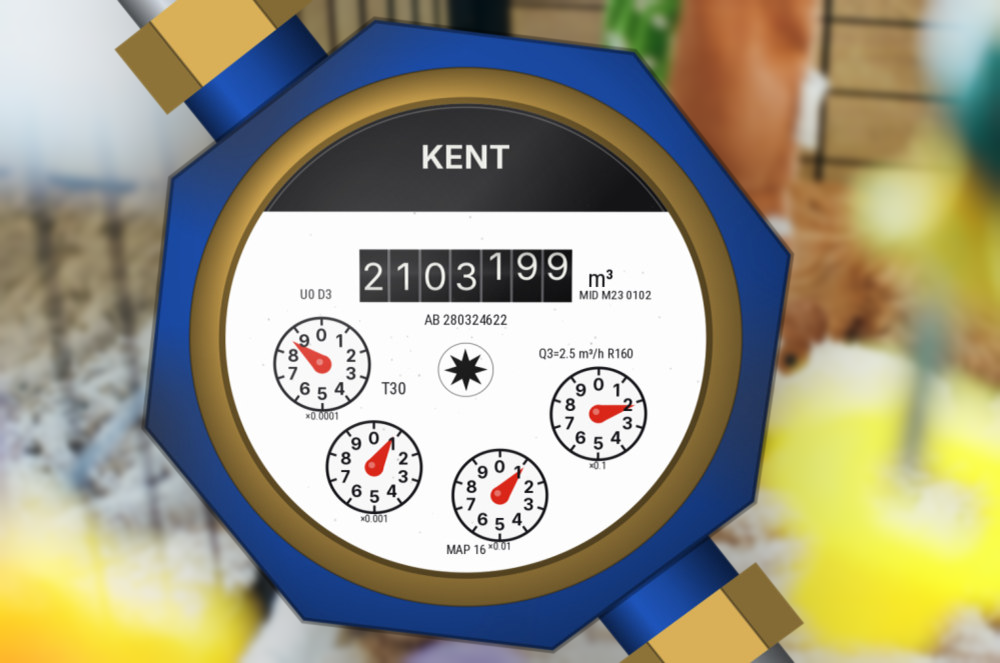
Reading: 2103199.2108 m³
